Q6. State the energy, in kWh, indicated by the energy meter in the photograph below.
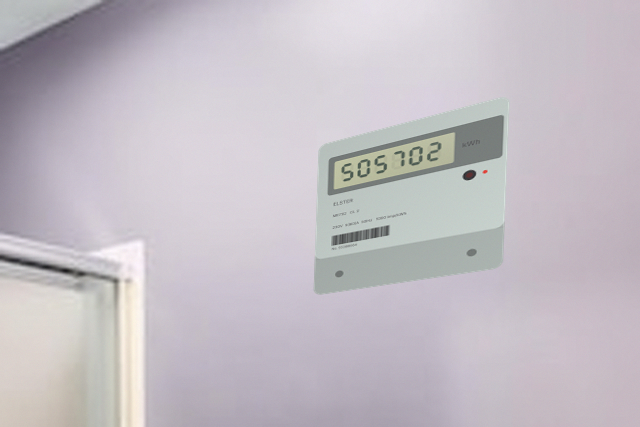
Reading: 505702 kWh
